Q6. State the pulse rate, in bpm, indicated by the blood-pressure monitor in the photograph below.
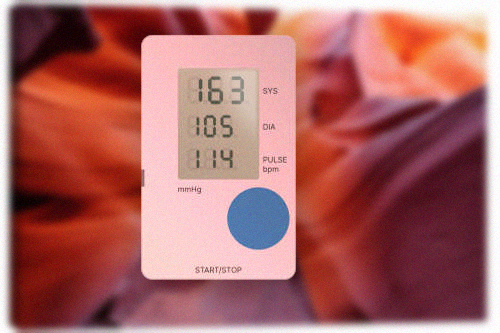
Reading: 114 bpm
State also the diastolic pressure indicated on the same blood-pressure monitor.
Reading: 105 mmHg
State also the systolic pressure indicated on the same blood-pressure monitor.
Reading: 163 mmHg
